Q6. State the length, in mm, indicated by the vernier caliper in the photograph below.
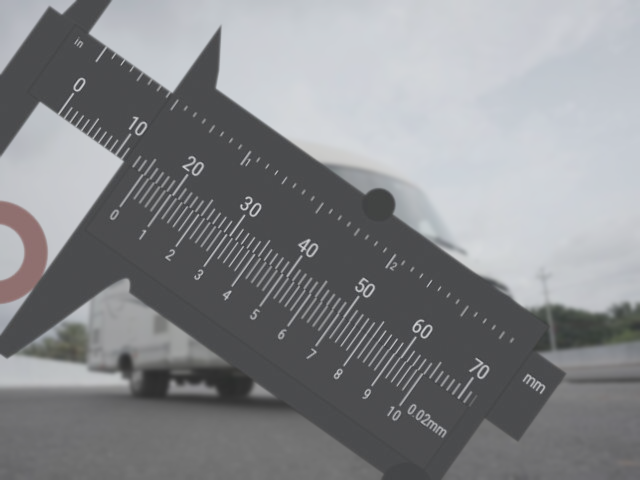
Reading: 14.8 mm
